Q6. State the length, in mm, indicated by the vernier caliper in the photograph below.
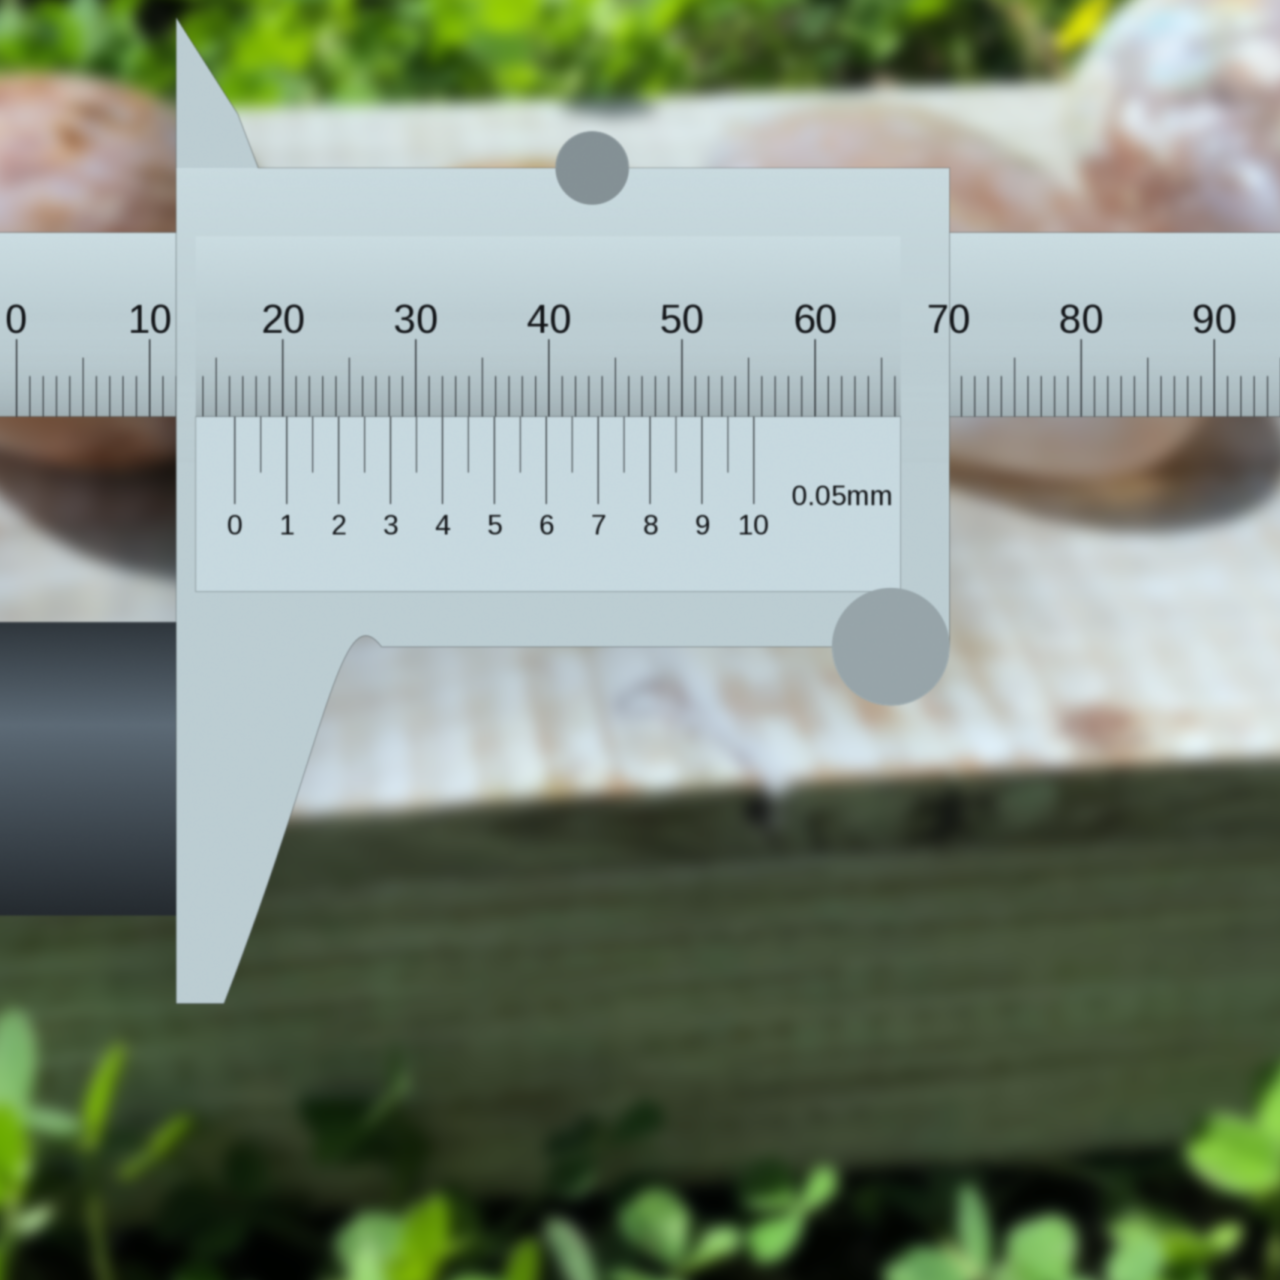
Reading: 16.4 mm
